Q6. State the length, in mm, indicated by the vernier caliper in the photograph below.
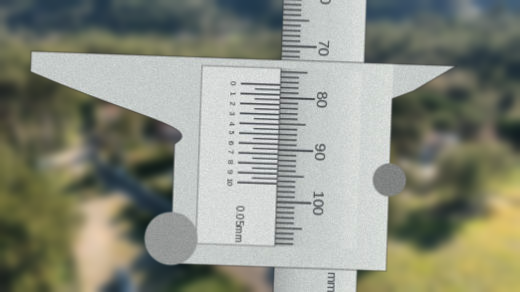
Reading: 77.5 mm
